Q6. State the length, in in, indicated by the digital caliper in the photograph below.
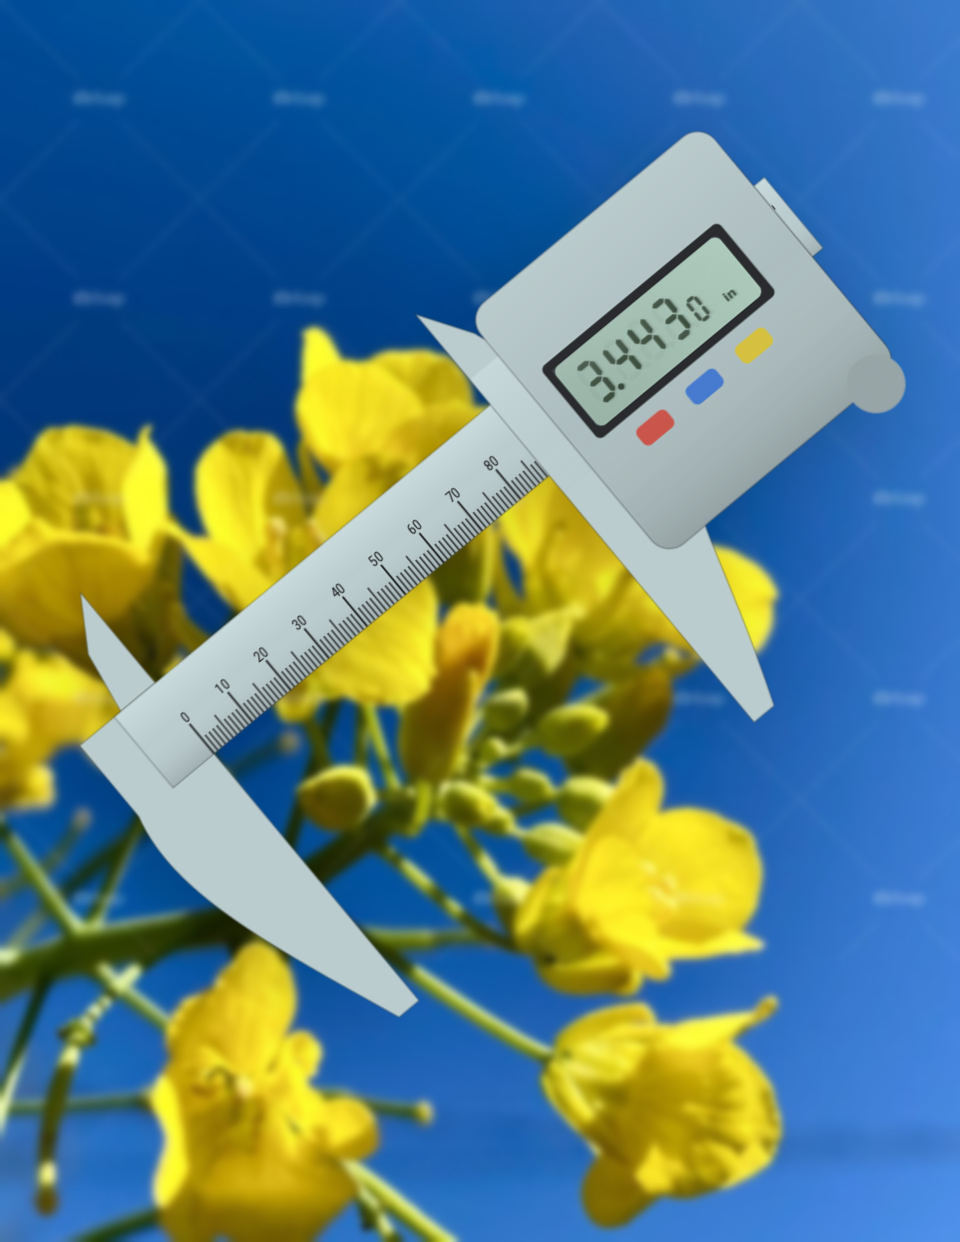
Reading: 3.4430 in
